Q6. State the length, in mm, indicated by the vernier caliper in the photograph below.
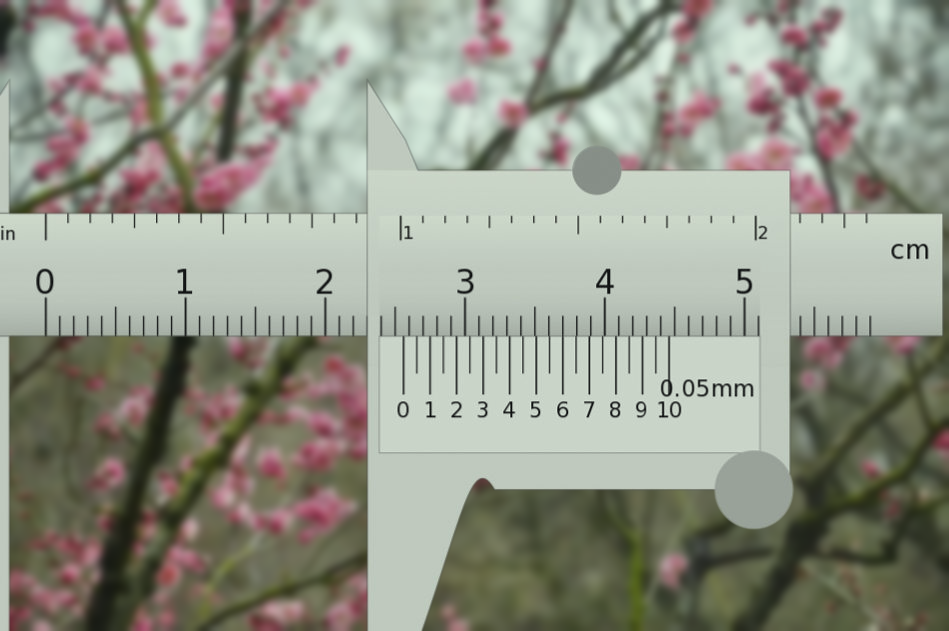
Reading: 25.6 mm
